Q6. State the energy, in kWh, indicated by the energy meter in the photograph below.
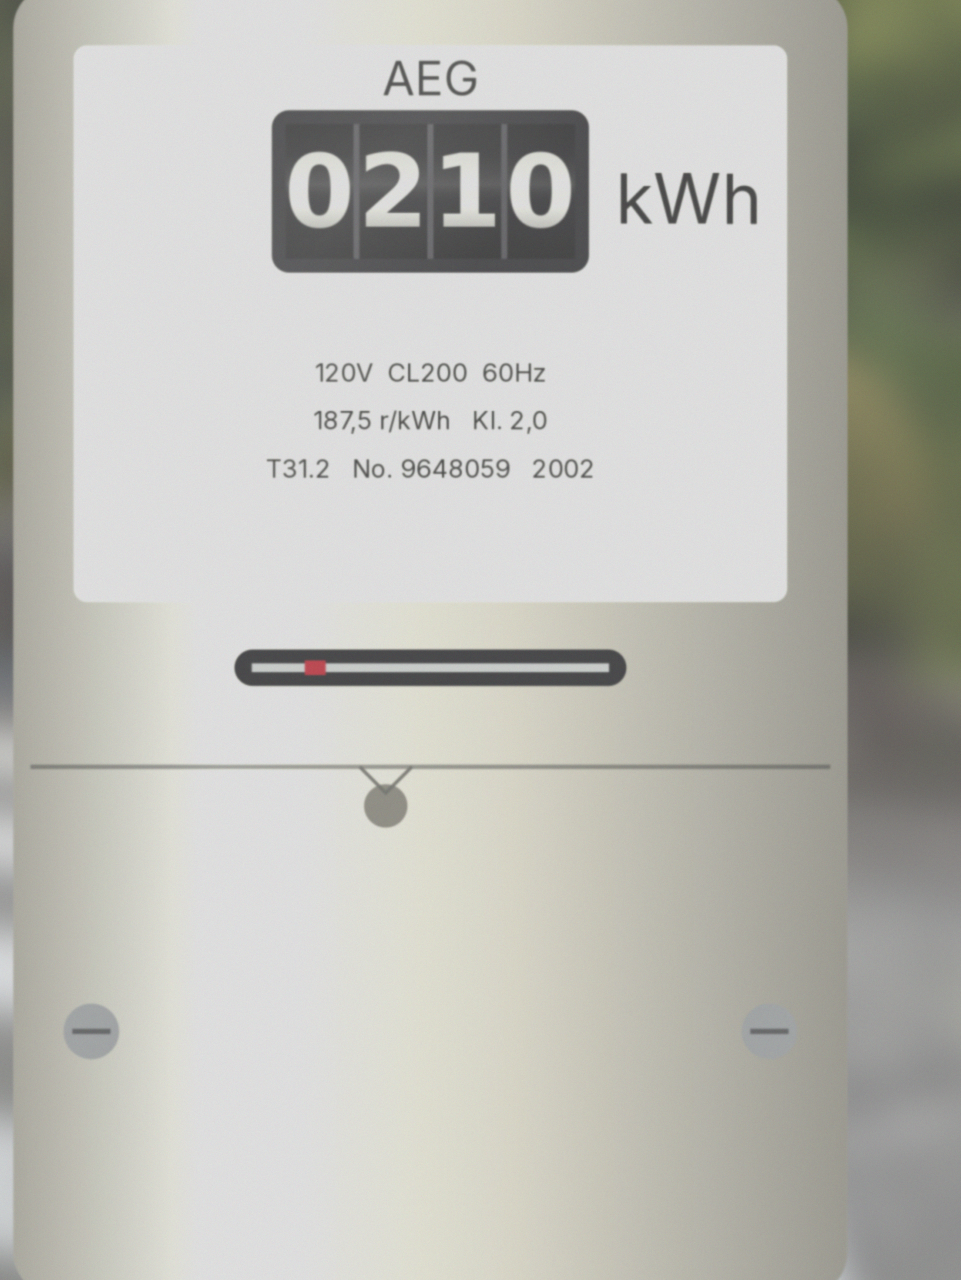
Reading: 210 kWh
